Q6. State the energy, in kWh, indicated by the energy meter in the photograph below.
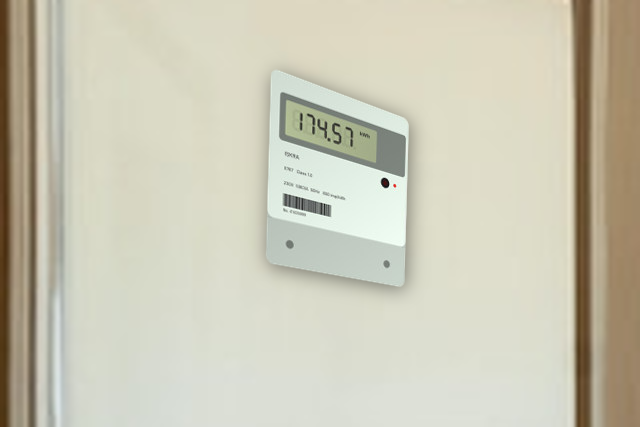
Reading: 174.57 kWh
